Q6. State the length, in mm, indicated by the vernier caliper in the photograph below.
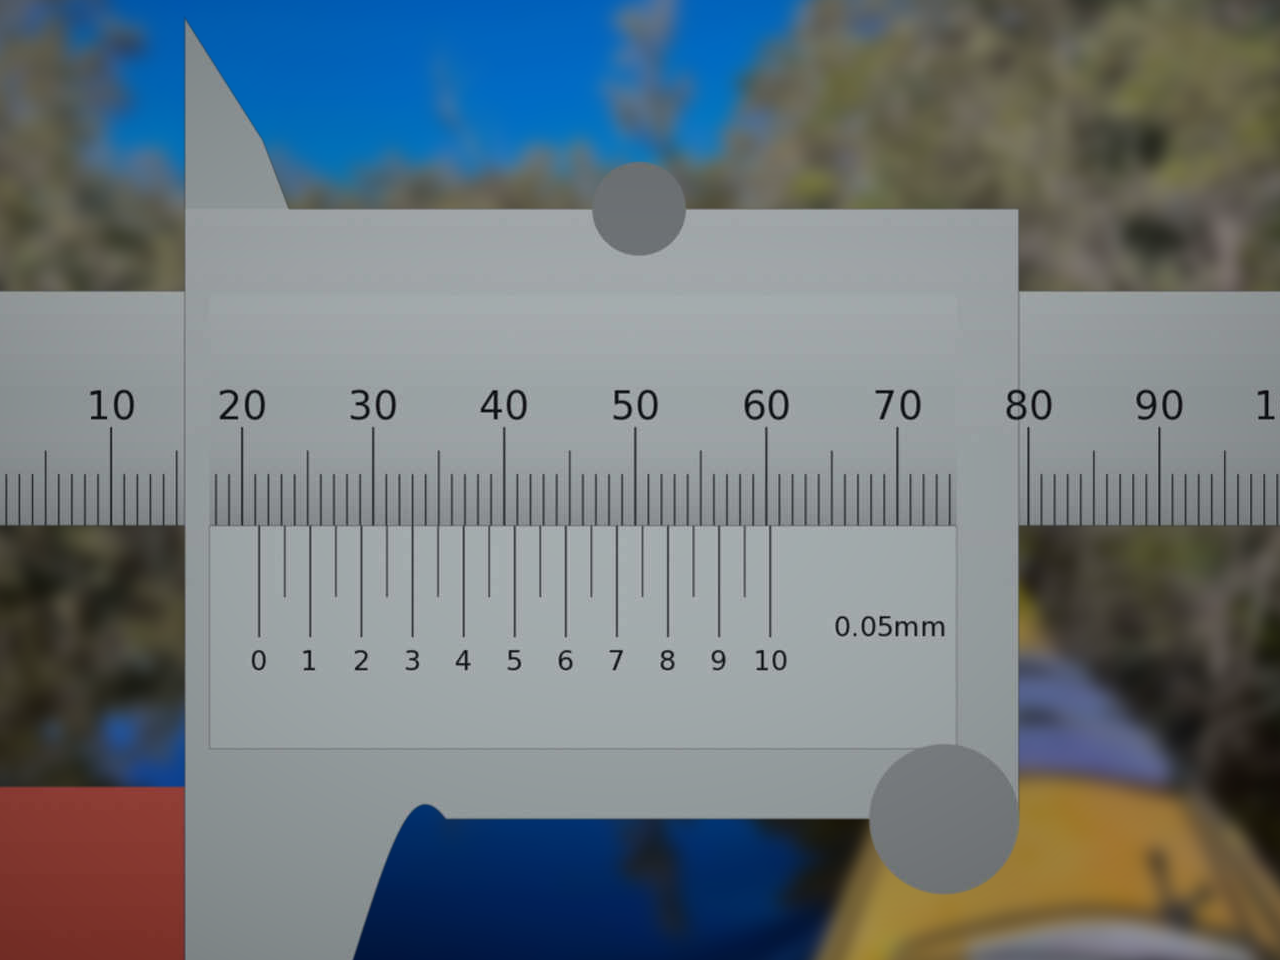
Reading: 21.3 mm
